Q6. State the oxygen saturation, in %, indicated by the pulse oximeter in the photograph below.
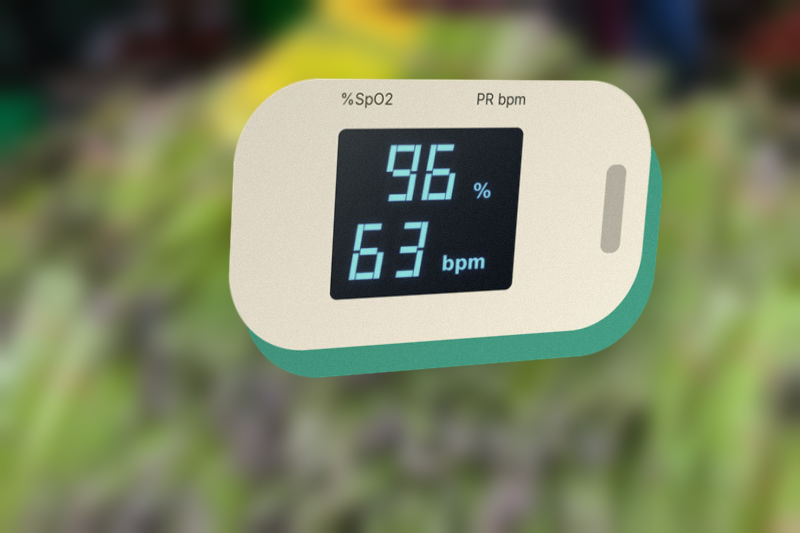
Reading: 96 %
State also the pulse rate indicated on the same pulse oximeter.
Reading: 63 bpm
